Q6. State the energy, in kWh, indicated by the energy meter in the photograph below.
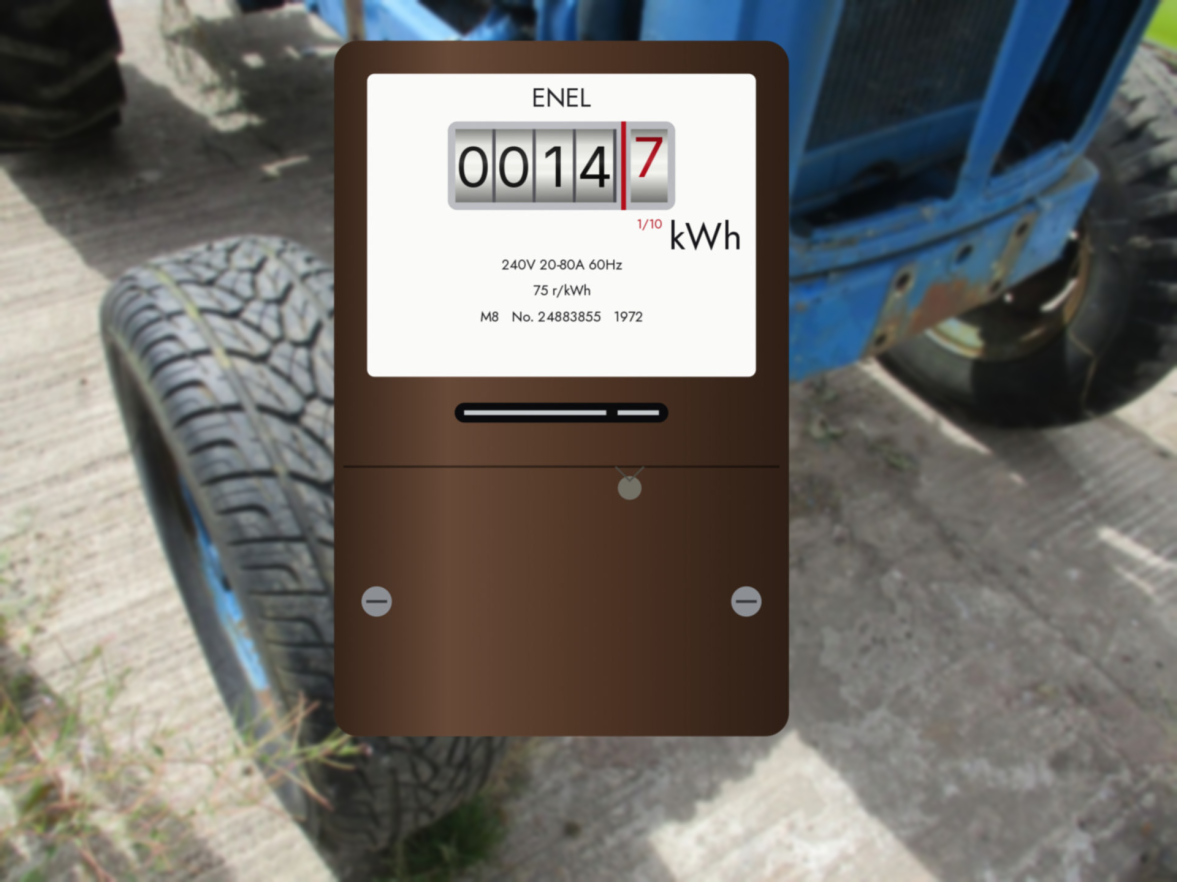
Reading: 14.7 kWh
